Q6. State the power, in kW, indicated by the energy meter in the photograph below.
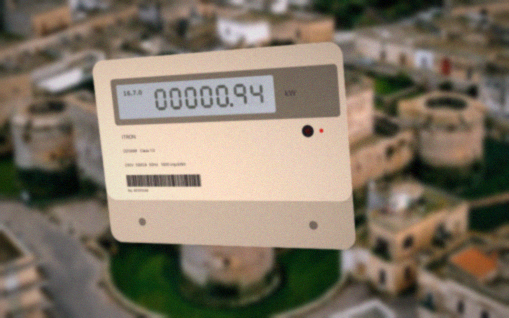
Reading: 0.94 kW
